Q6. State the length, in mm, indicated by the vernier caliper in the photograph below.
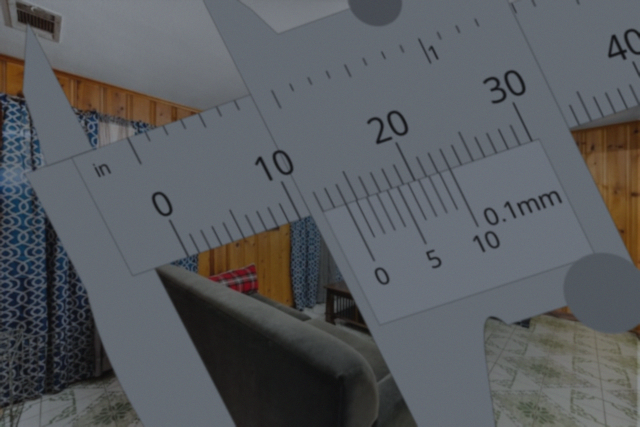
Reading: 14.0 mm
